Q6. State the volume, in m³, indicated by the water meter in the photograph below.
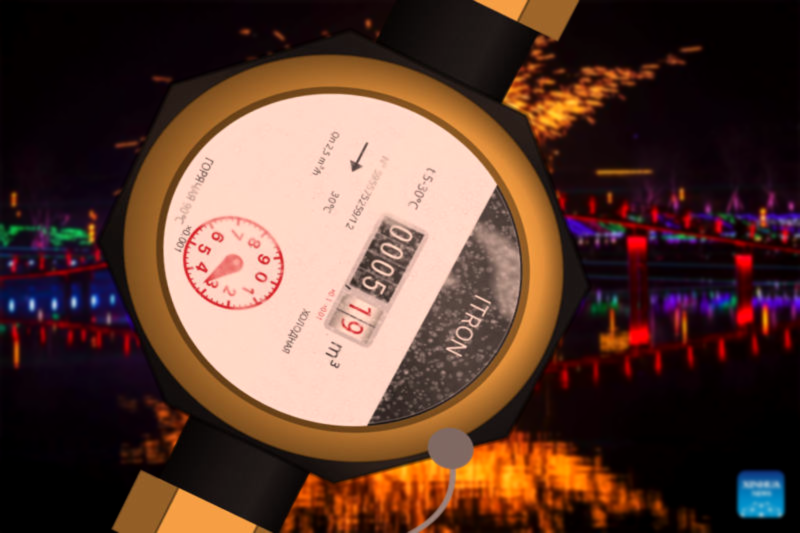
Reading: 5.193 m³
